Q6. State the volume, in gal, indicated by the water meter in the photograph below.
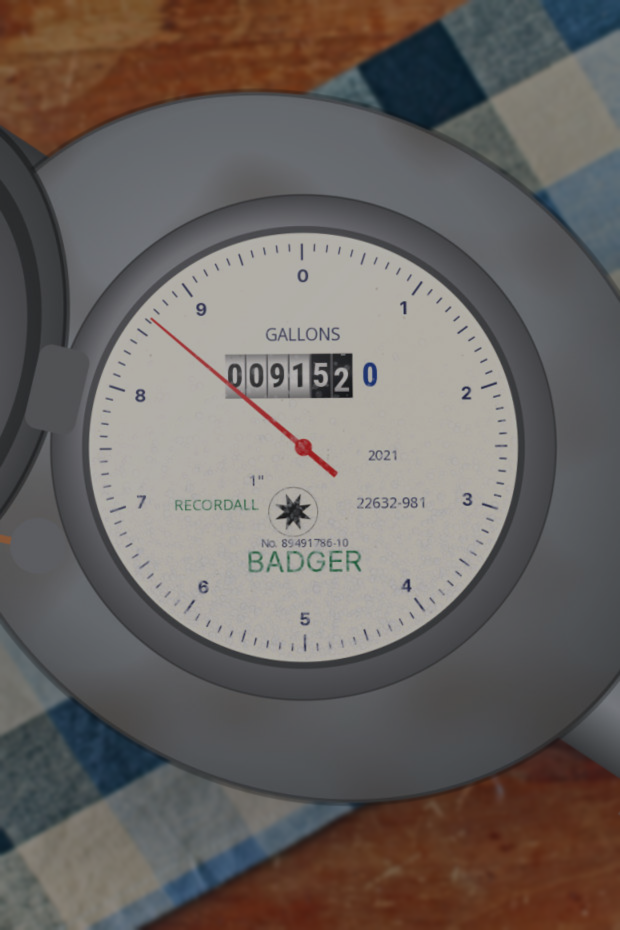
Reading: 91518.6 gal
